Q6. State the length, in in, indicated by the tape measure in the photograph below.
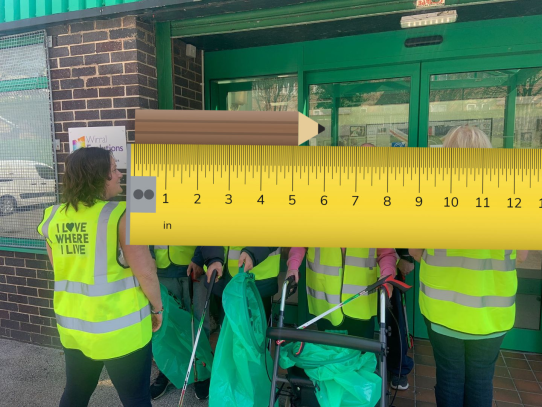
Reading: 6 in
